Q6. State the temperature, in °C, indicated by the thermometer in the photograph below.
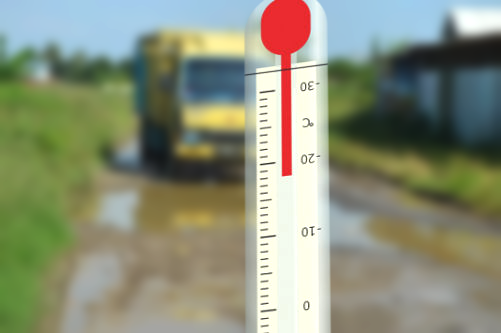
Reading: -18 °C
